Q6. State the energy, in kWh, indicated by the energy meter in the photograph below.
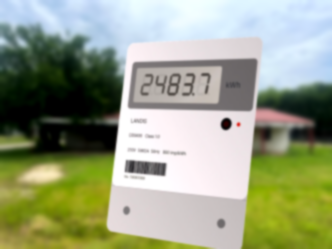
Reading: 2483.7 kWh
